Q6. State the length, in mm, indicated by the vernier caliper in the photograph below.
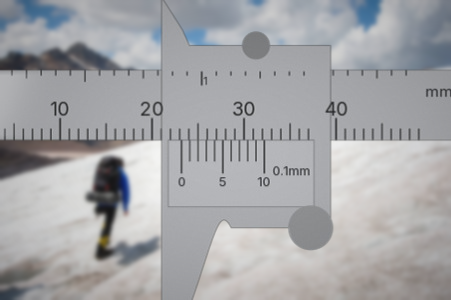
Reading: 23.2 mm
